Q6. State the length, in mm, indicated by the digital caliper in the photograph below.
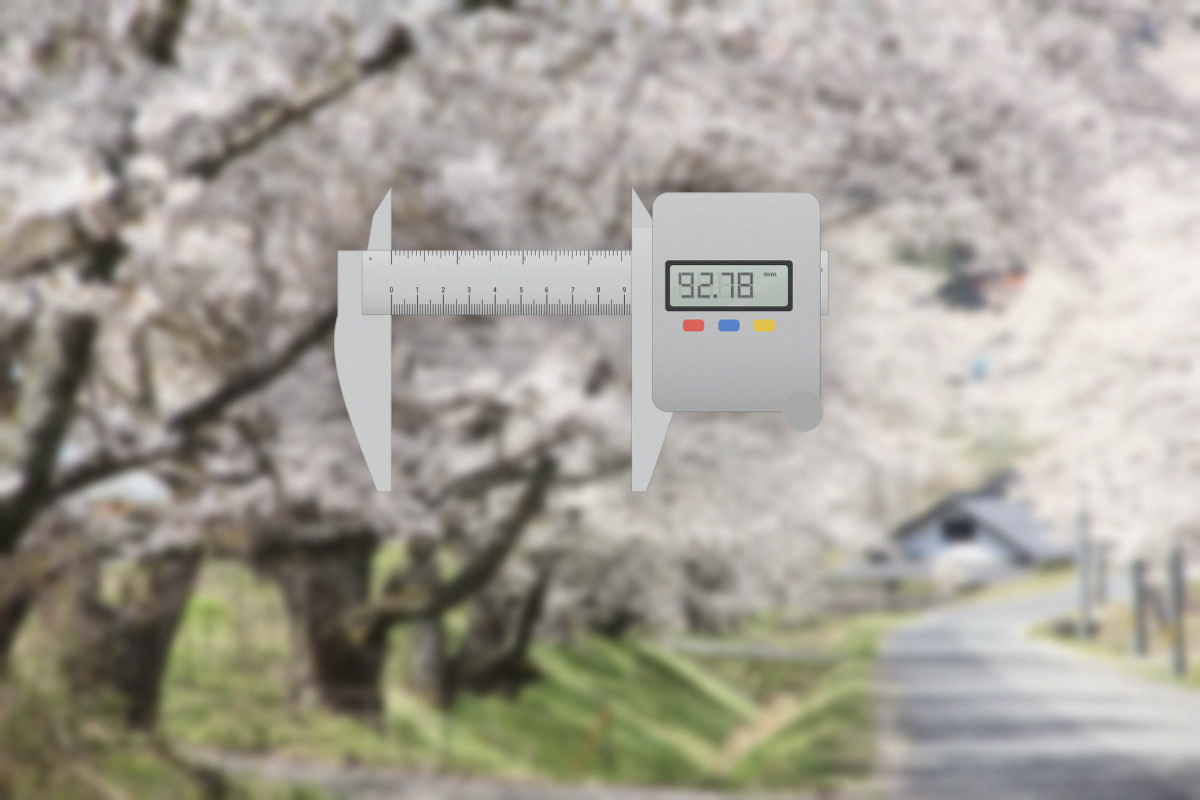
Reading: 92.78 mm
